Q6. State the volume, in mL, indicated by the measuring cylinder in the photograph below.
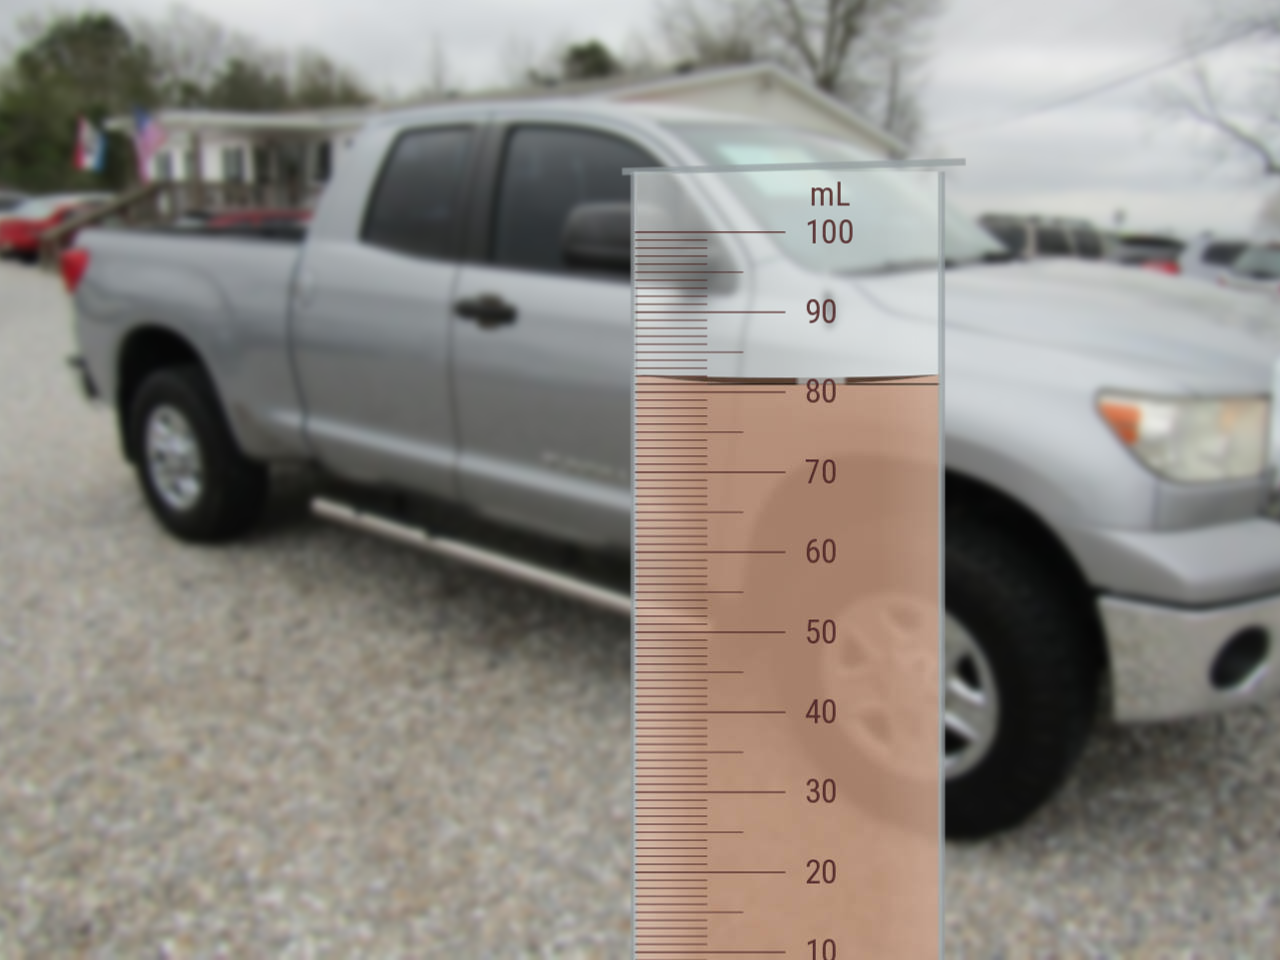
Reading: 81 mL
